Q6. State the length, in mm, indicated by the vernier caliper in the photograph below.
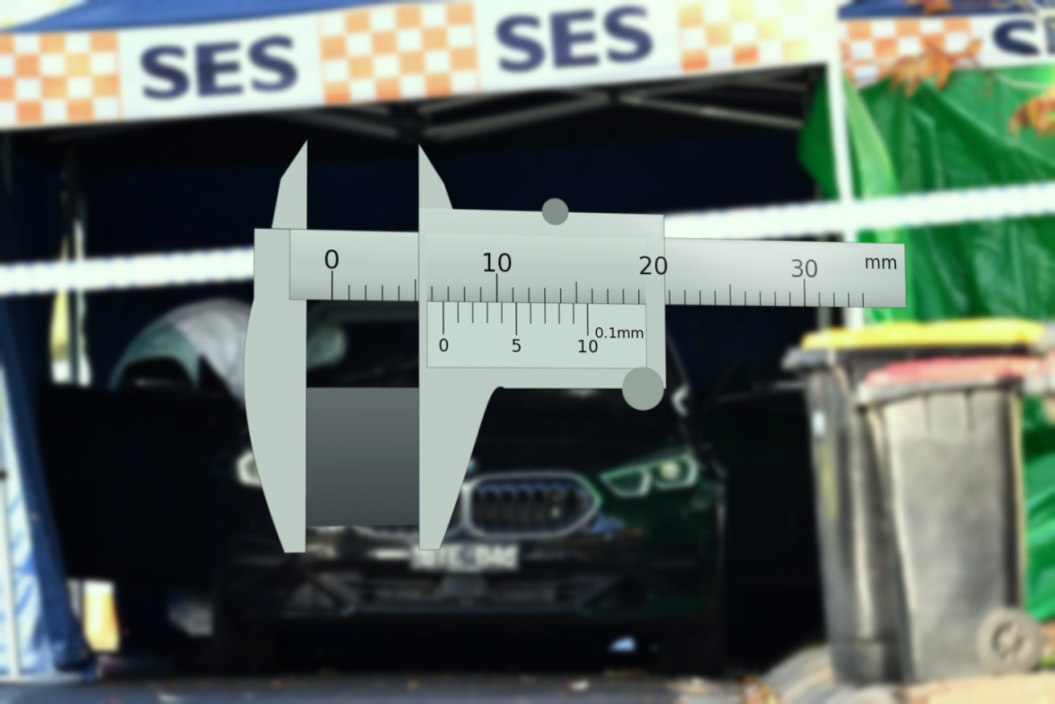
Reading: 6.7 mm
